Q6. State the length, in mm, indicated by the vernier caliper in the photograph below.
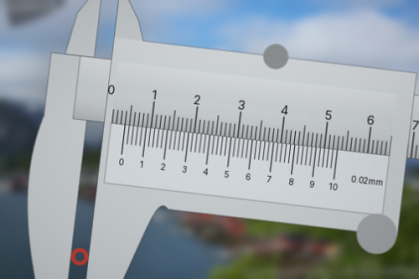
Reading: 4.0 mm
